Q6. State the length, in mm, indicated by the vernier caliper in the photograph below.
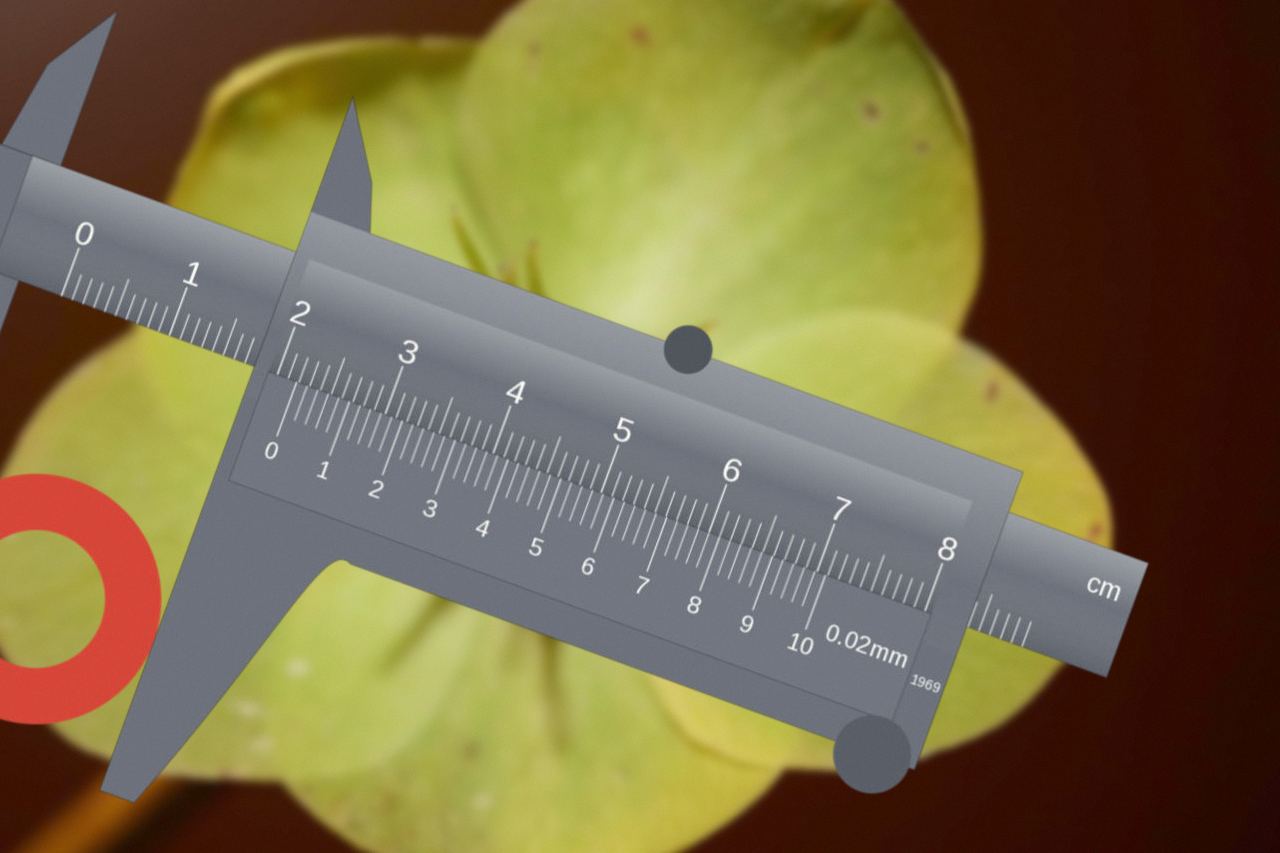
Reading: 21.8 mm
